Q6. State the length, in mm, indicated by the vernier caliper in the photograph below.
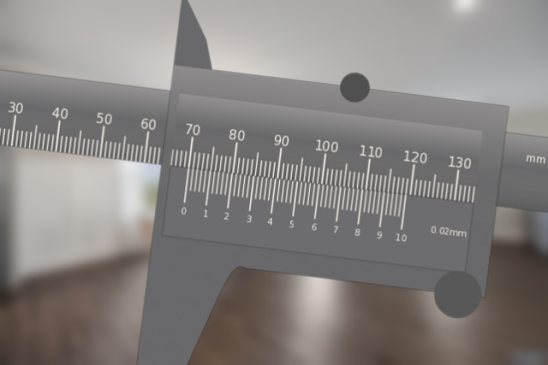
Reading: 70.0 mm
